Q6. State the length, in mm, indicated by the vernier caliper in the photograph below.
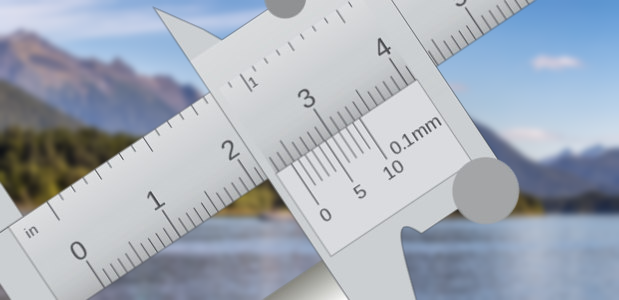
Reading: 24.6 mm
